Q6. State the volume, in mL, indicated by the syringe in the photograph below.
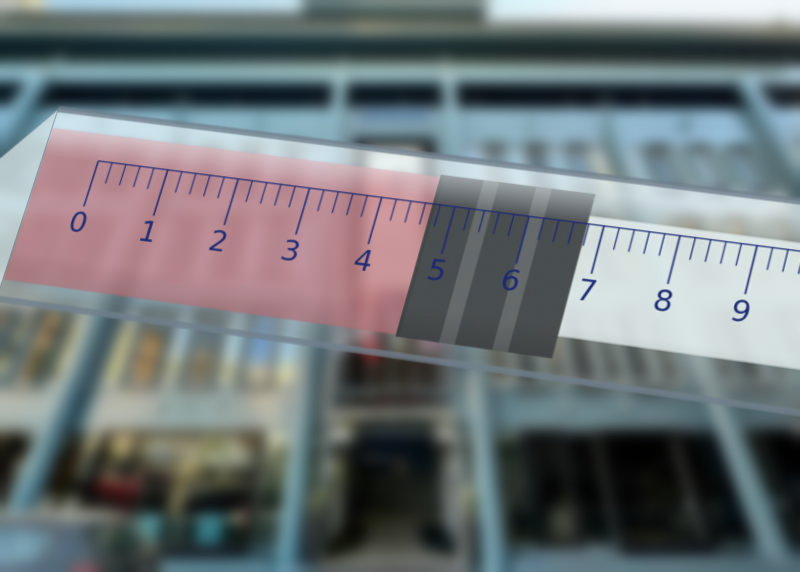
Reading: 4.7 mL
